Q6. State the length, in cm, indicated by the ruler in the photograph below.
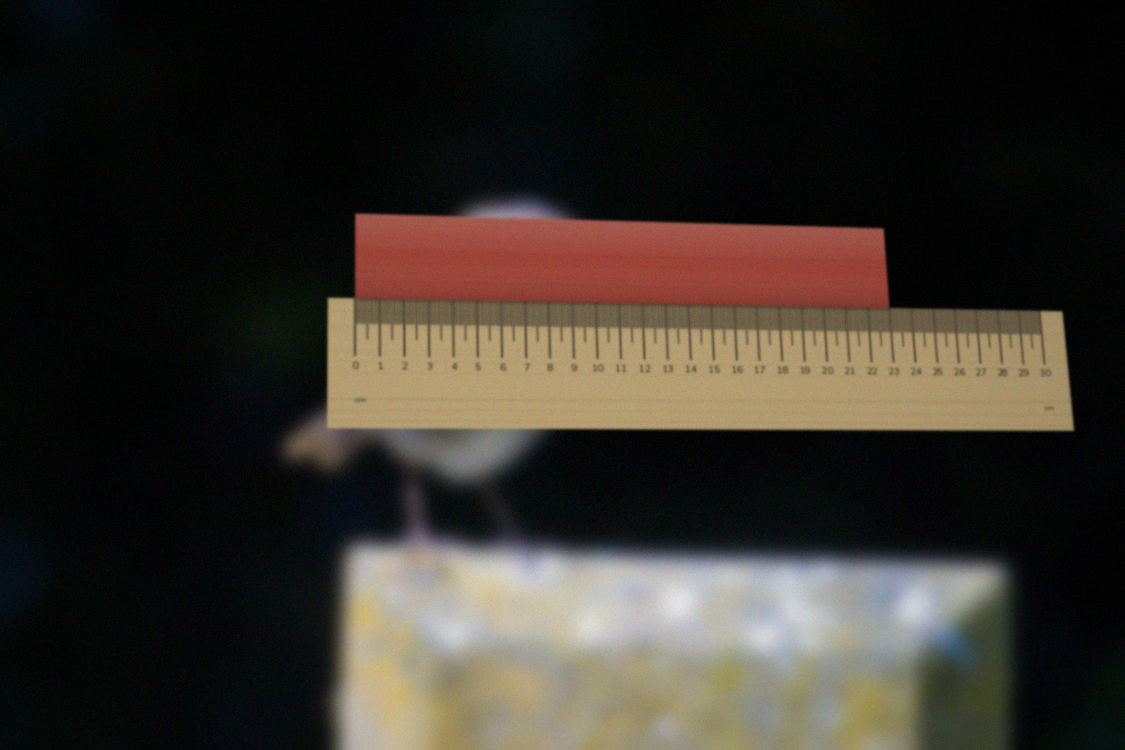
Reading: 23 cm
